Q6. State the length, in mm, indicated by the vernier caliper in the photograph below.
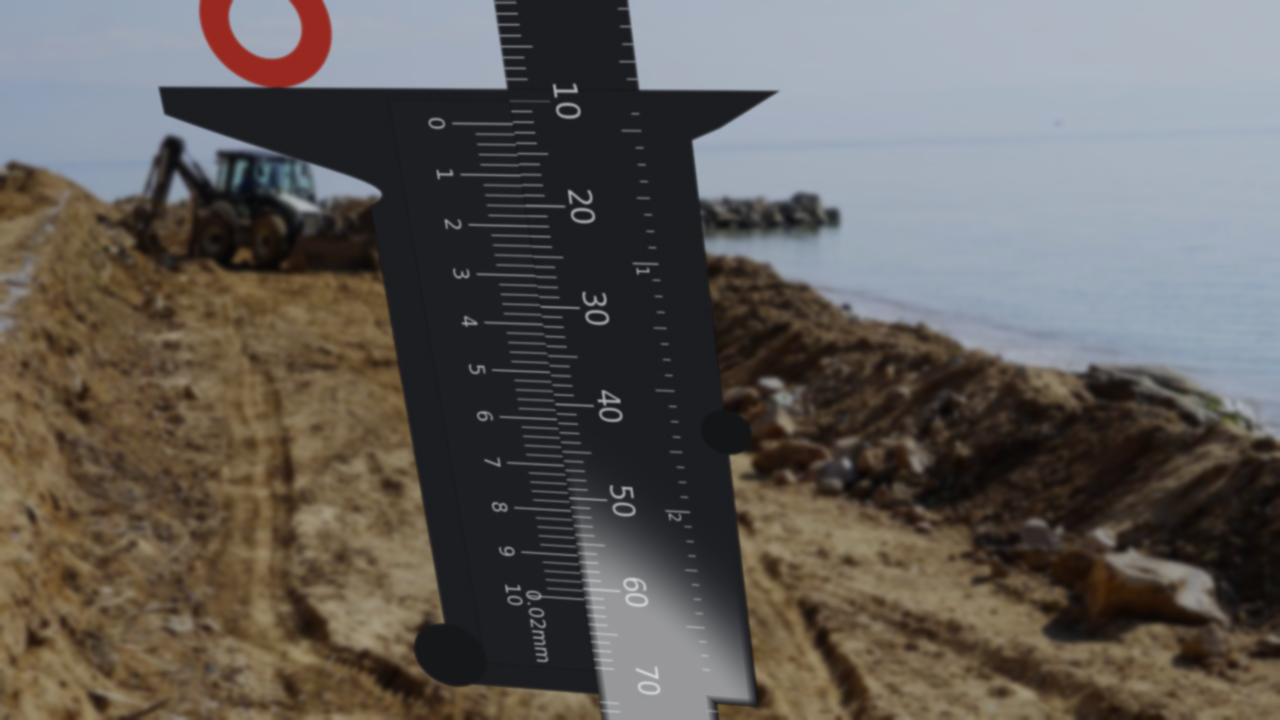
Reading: 12.2 mm
